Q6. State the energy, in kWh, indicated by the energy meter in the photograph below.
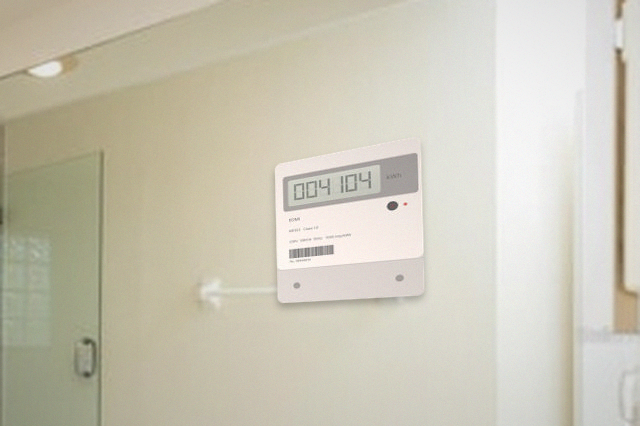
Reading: 4104 kWh
